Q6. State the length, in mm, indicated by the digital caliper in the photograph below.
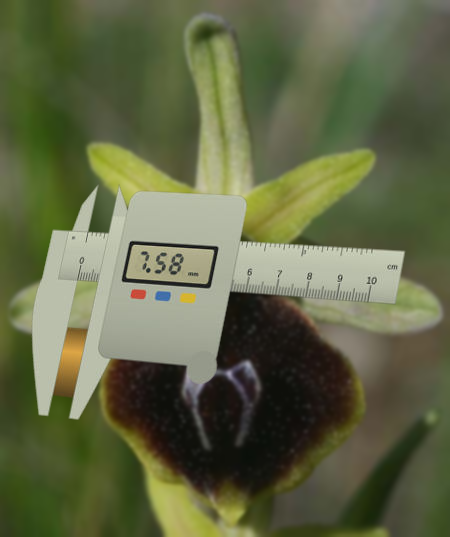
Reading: 7.58 mm
